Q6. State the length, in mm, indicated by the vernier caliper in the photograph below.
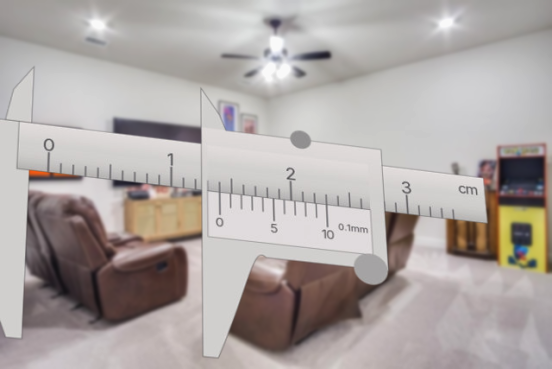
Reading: 14.0 mm
